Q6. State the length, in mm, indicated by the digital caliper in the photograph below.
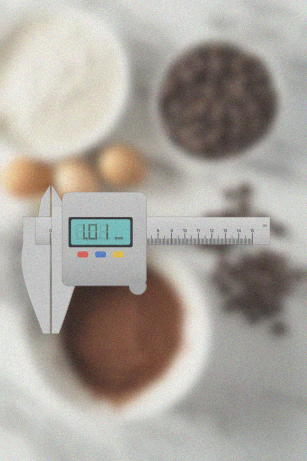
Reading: 1.01 mm
